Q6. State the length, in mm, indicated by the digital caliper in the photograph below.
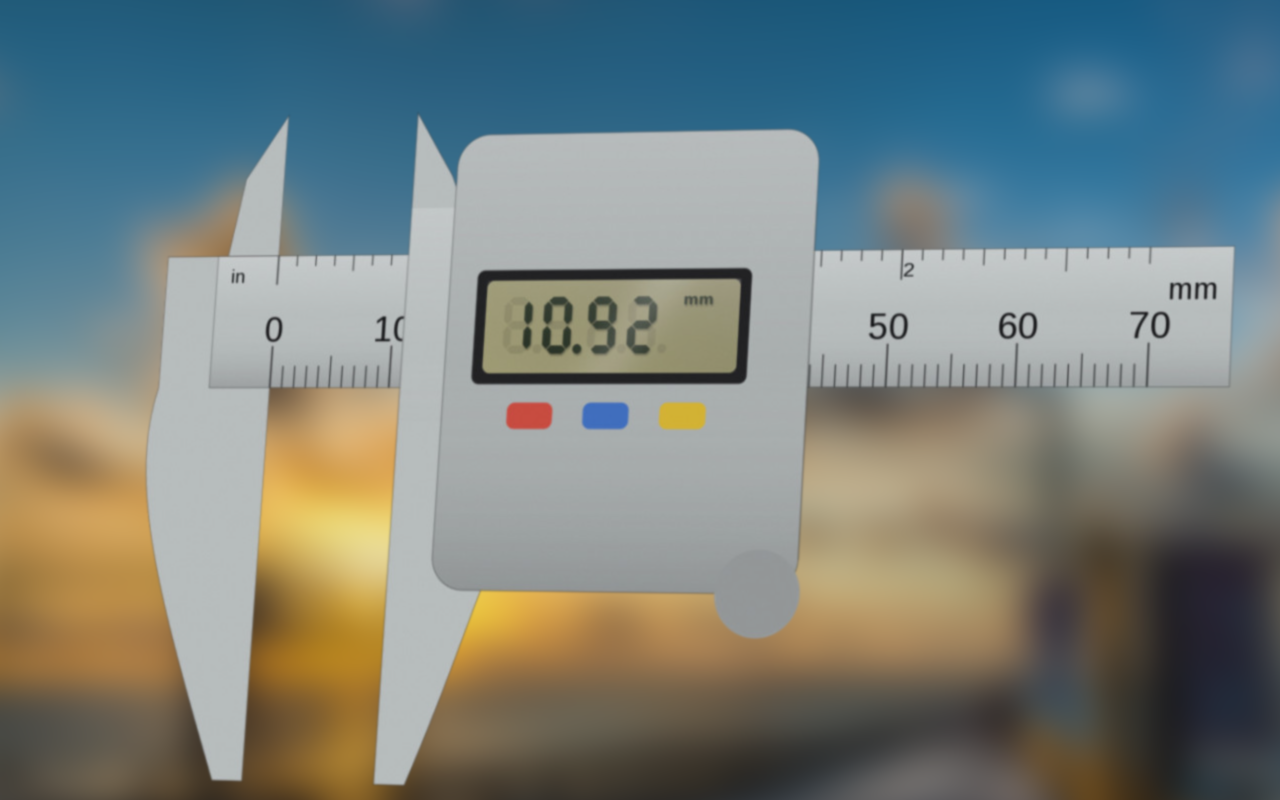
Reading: 10.92 mm
